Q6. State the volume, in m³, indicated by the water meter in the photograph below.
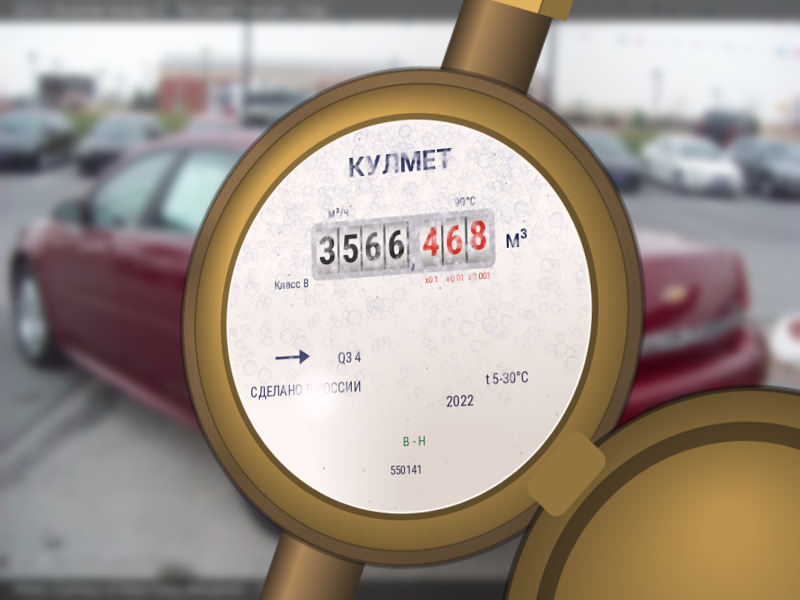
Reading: 3566.468 m³
